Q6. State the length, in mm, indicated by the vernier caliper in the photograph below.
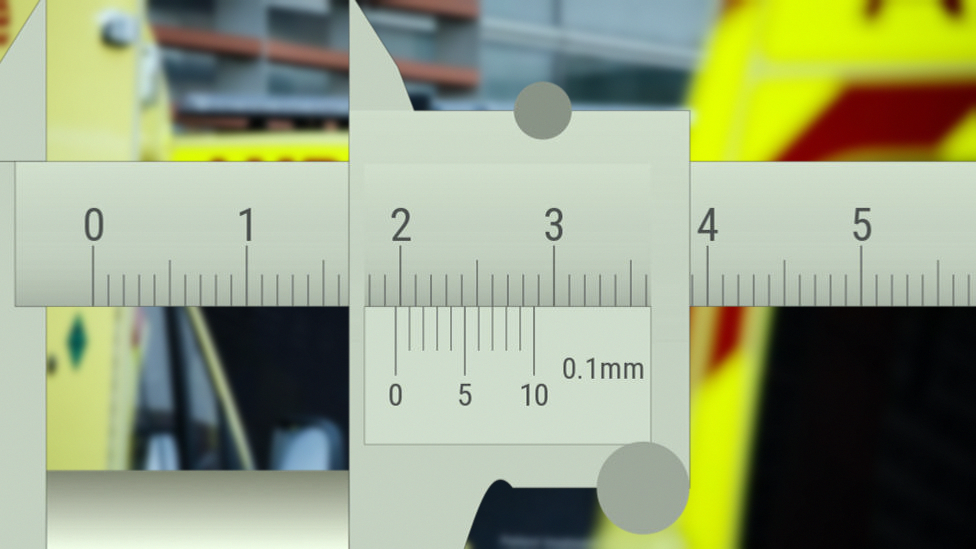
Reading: 19.7 mm
